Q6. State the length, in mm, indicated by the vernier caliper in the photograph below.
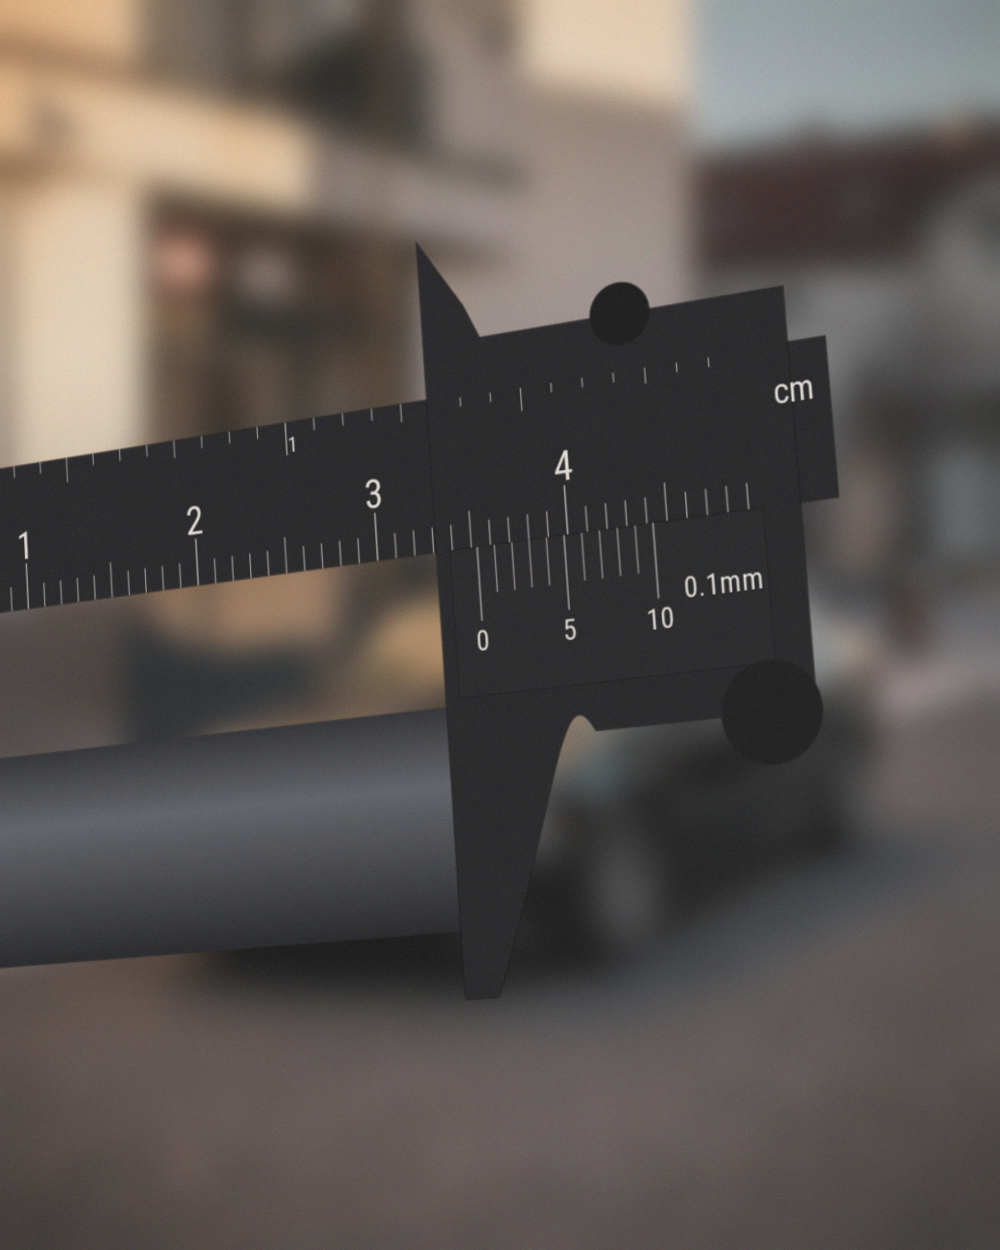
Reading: 35.3 mm
